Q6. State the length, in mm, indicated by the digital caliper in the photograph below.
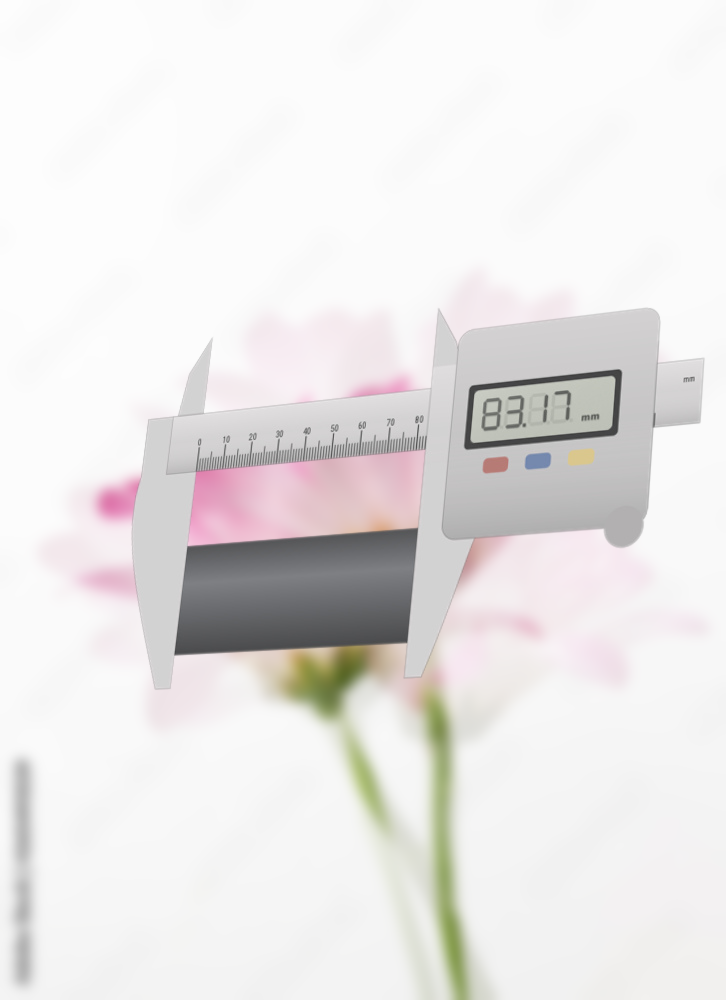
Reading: 83.17 mm
